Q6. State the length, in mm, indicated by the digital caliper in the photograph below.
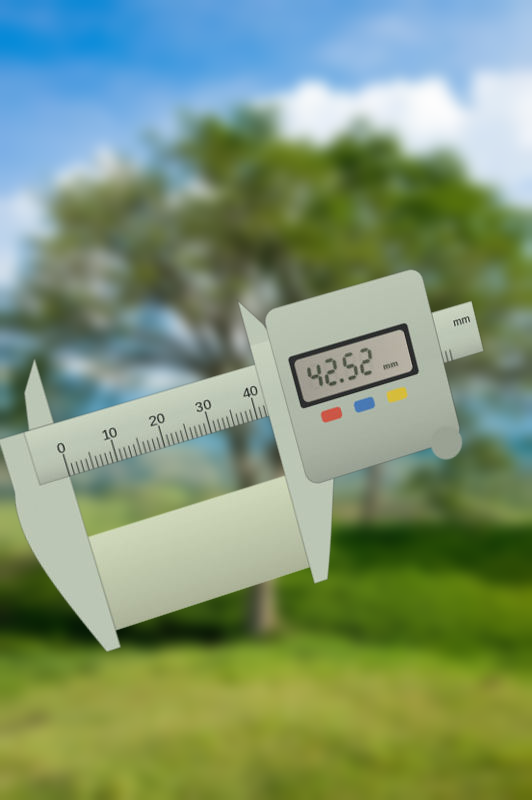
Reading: 42.52 mm
